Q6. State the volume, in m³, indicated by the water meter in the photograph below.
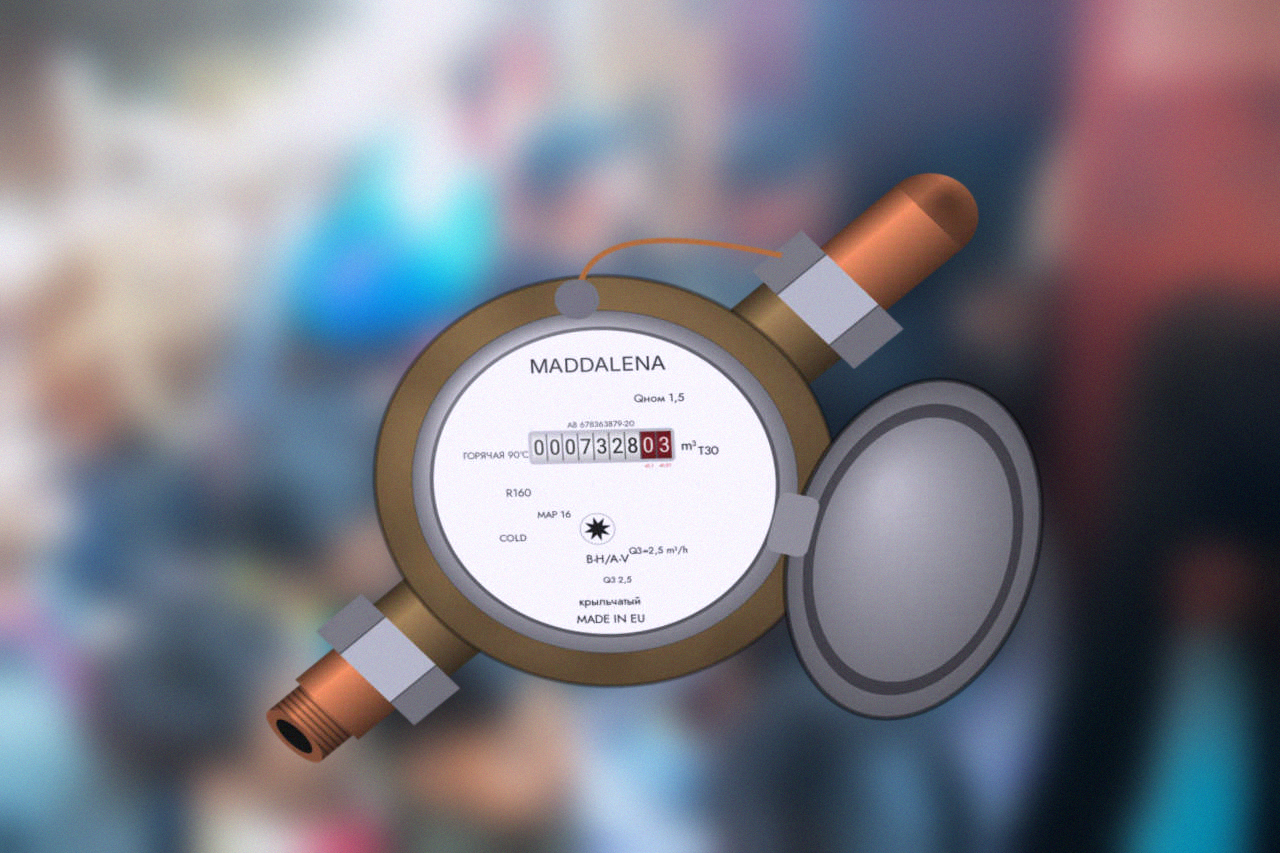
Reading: 7328.03 m³
